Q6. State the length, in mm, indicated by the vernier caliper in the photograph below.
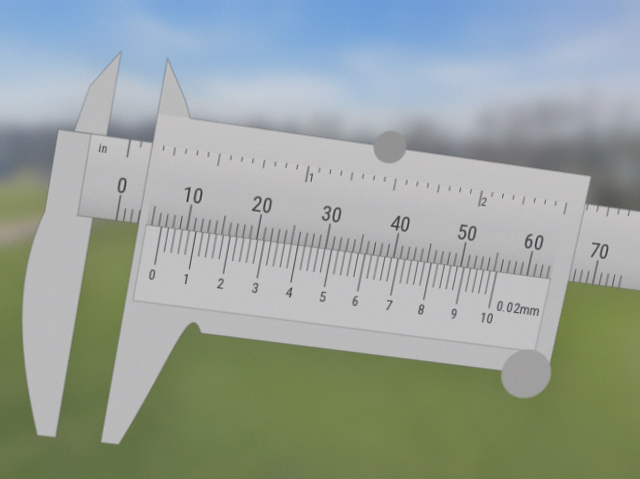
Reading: 6.4 mm
